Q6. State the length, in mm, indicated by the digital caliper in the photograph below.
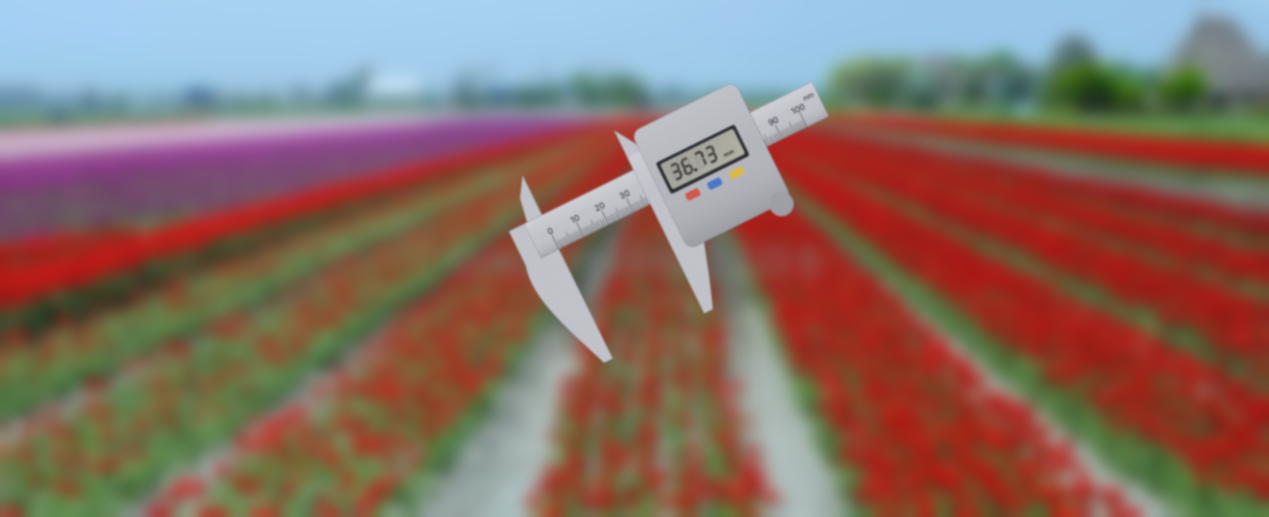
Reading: 36.73 mm
